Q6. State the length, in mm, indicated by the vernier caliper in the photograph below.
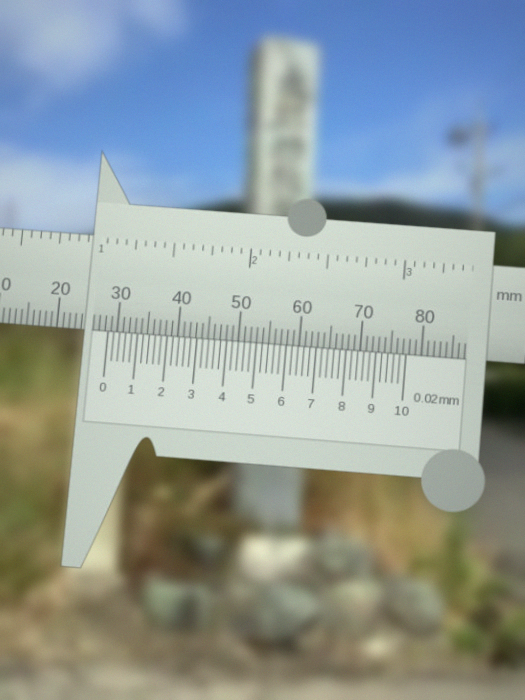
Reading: 28.5 mm
